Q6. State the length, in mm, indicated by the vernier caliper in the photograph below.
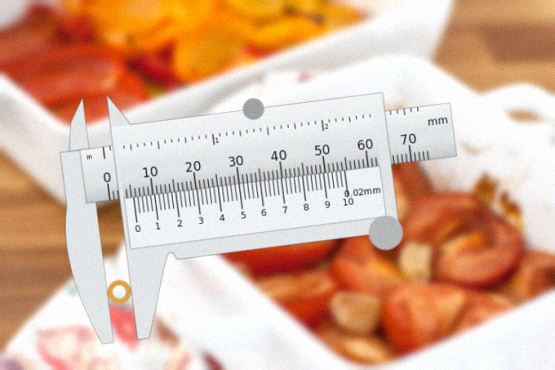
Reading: 5.5 mm
